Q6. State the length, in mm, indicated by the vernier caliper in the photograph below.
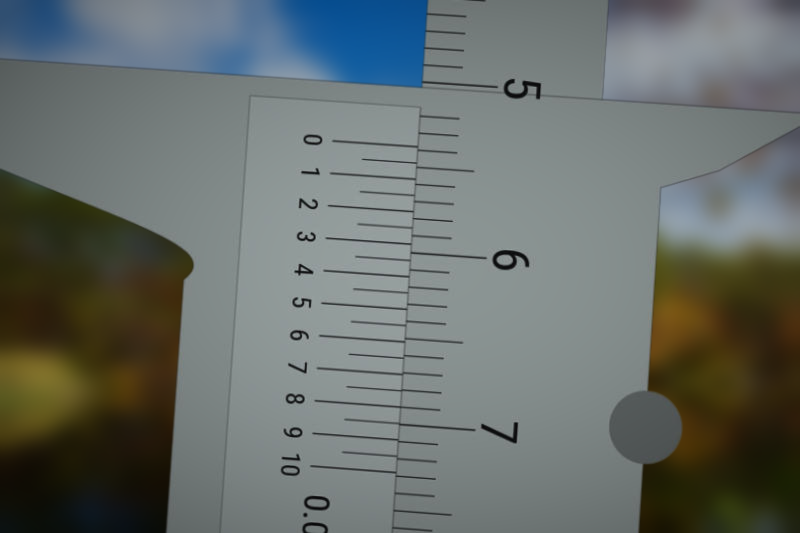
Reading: 53.8 mm
